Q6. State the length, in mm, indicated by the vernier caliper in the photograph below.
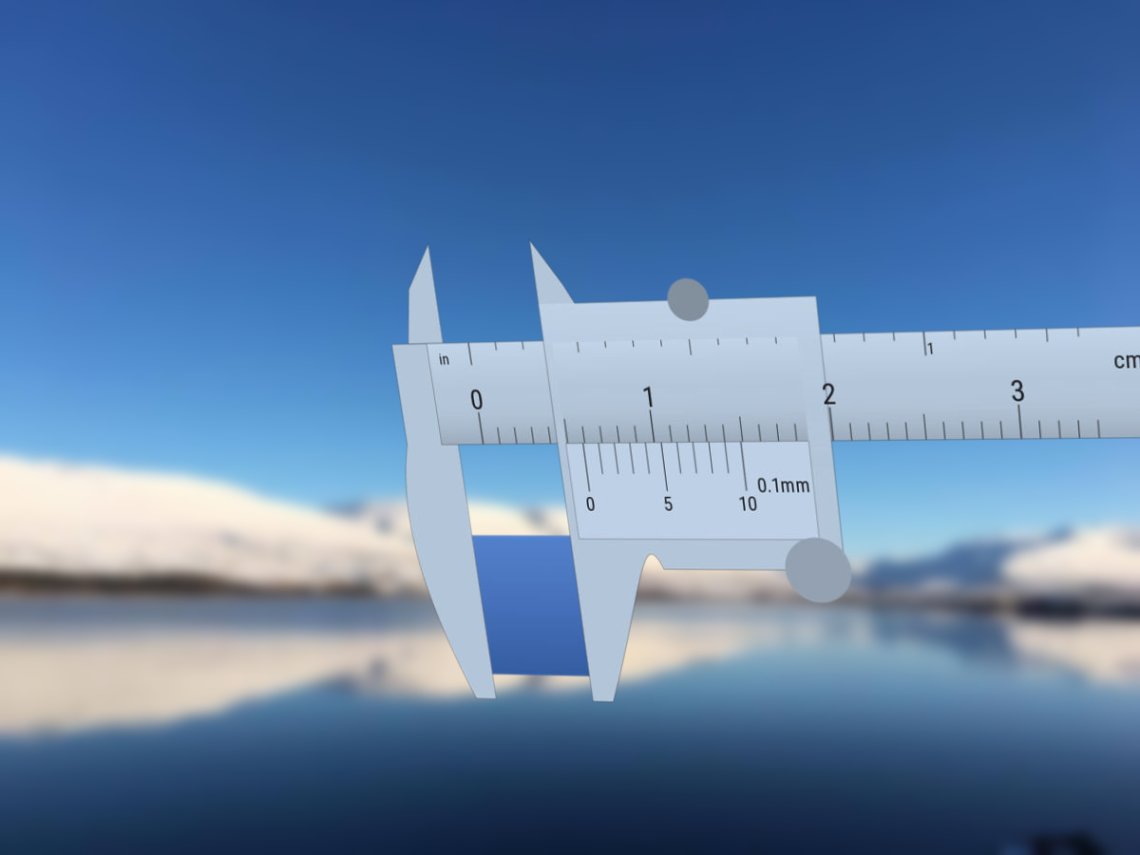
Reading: 5.9 mm
